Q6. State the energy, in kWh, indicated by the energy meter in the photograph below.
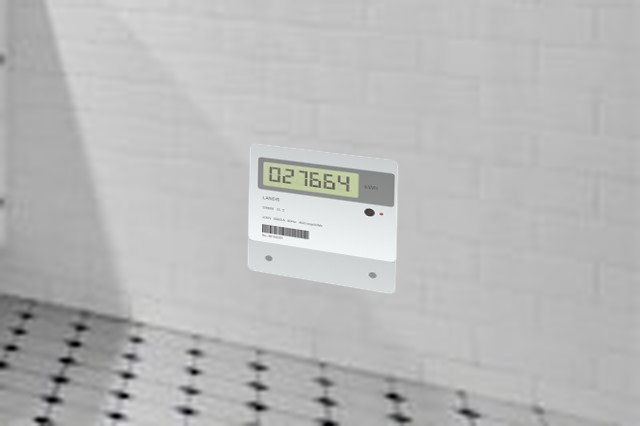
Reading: 27664 kWh
